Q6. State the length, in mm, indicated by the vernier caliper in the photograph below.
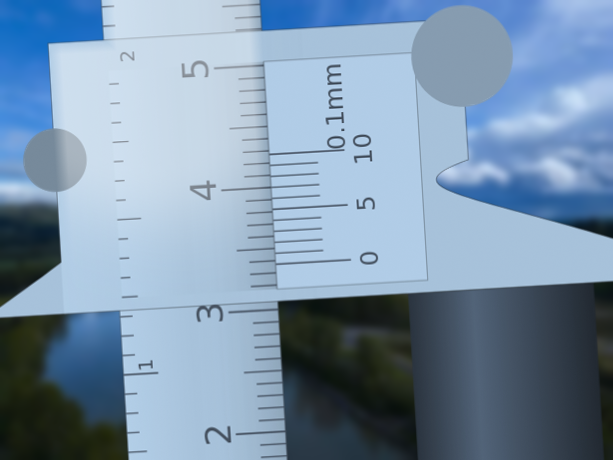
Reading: 33.7 mm
